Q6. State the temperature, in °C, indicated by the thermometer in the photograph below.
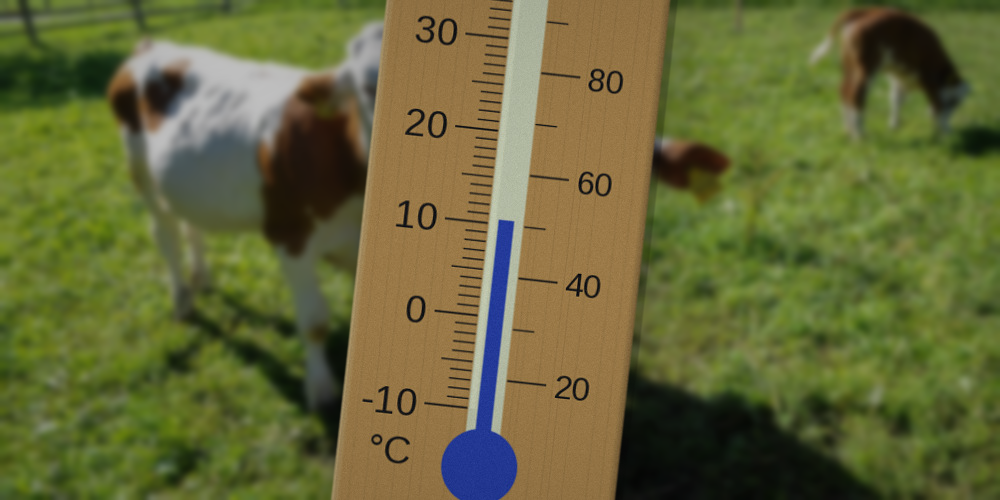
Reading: 10.5 °C
